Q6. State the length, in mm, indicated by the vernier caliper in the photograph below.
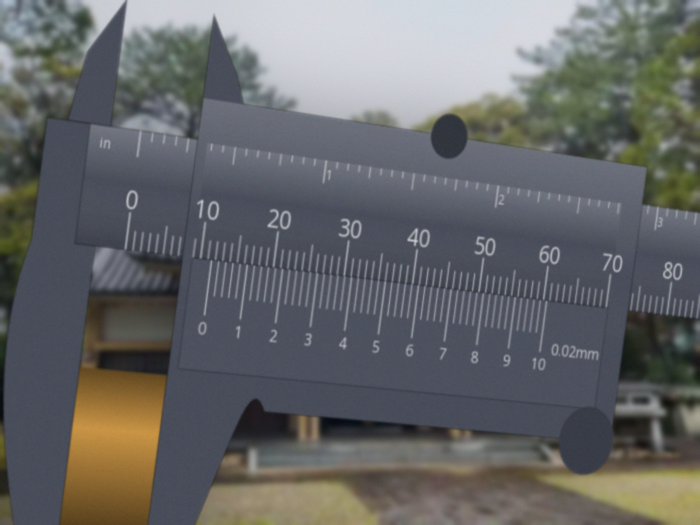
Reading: 11.5 mm
